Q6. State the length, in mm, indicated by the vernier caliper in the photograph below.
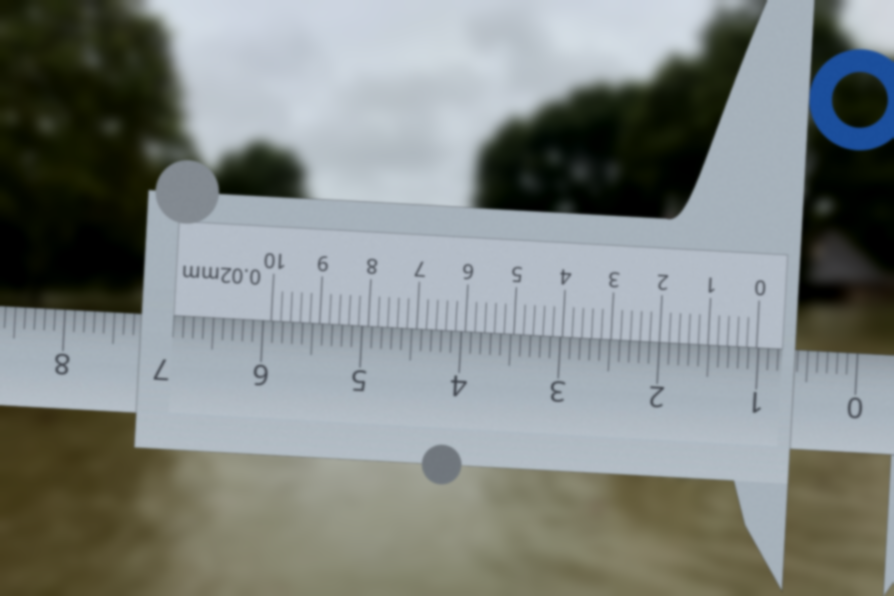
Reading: 10.2 mm
